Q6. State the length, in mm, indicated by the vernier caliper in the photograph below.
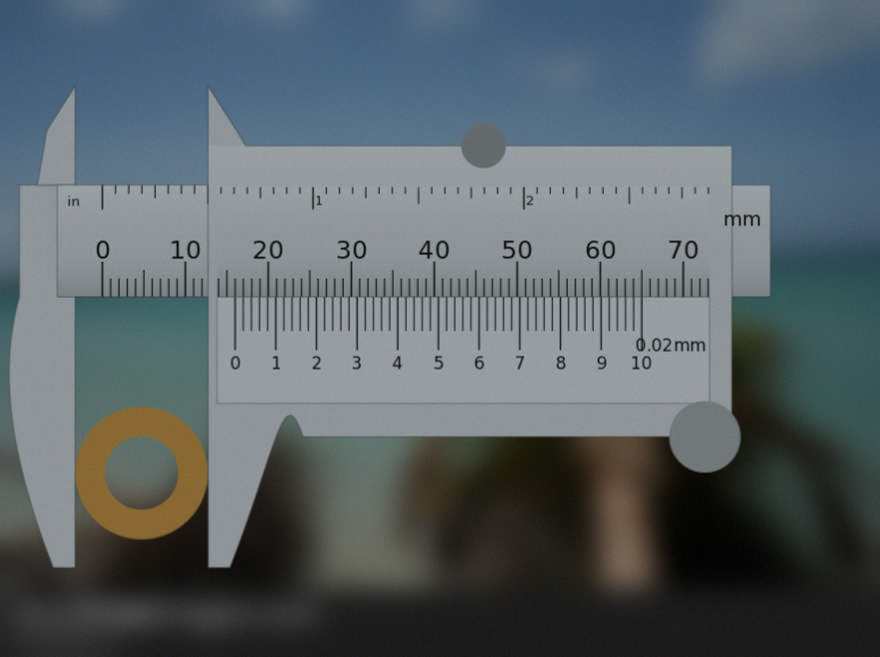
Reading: 16.0 mm
